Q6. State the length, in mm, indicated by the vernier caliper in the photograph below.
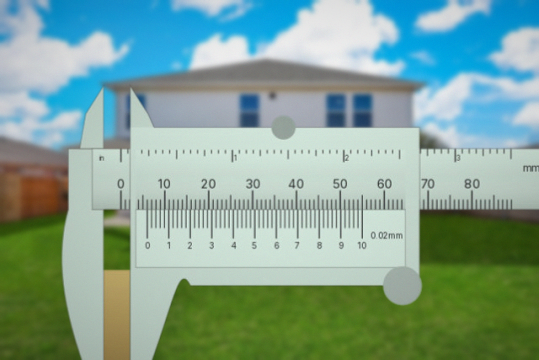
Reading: 6.0 mm
